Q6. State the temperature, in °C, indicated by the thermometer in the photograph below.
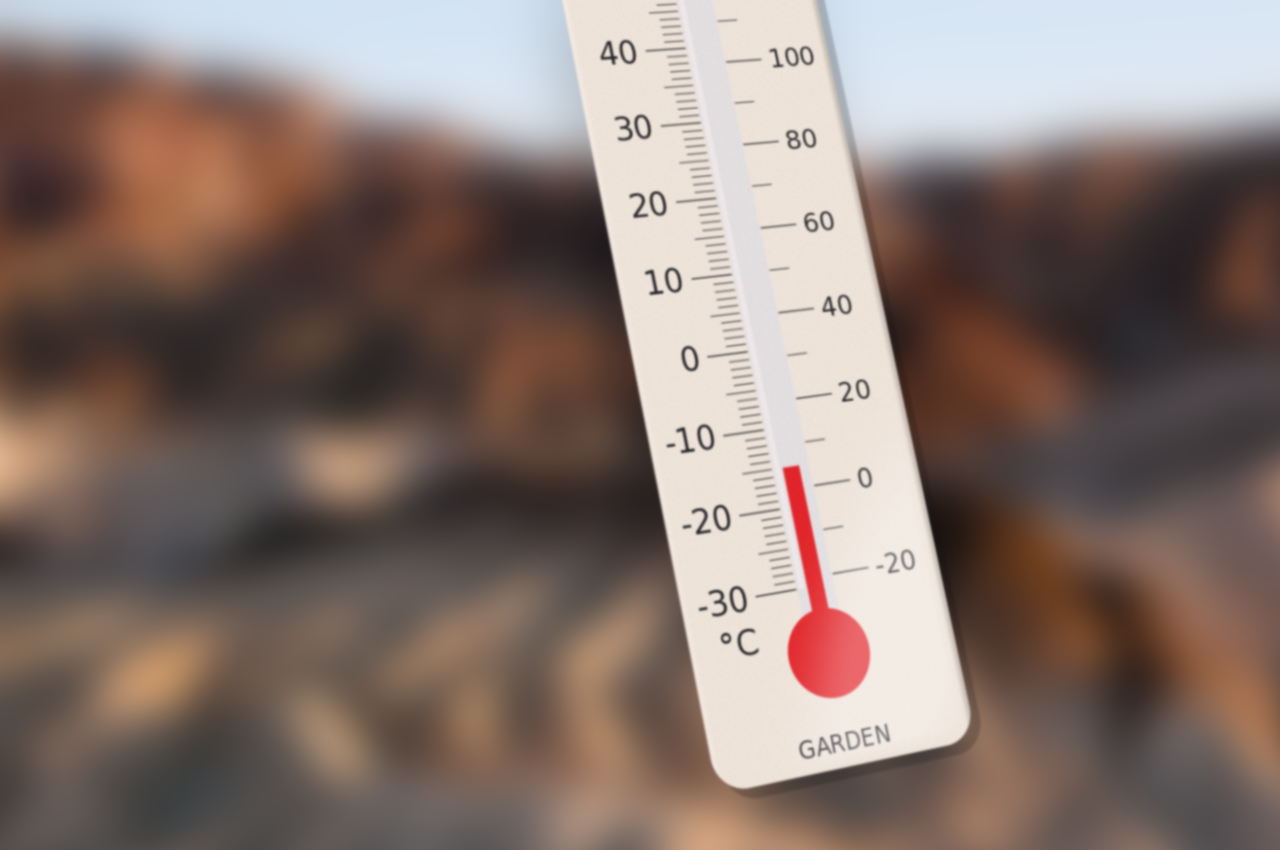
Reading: -15 °C
